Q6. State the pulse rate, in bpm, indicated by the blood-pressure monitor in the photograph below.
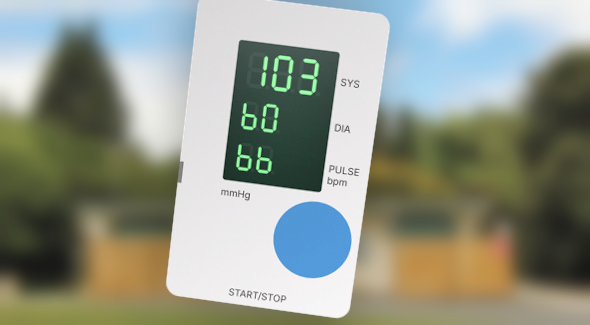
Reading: 66 bpm
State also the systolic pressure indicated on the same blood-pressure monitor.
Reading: 103 mmHg
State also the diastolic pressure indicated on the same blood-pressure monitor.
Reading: 60 mmHg
